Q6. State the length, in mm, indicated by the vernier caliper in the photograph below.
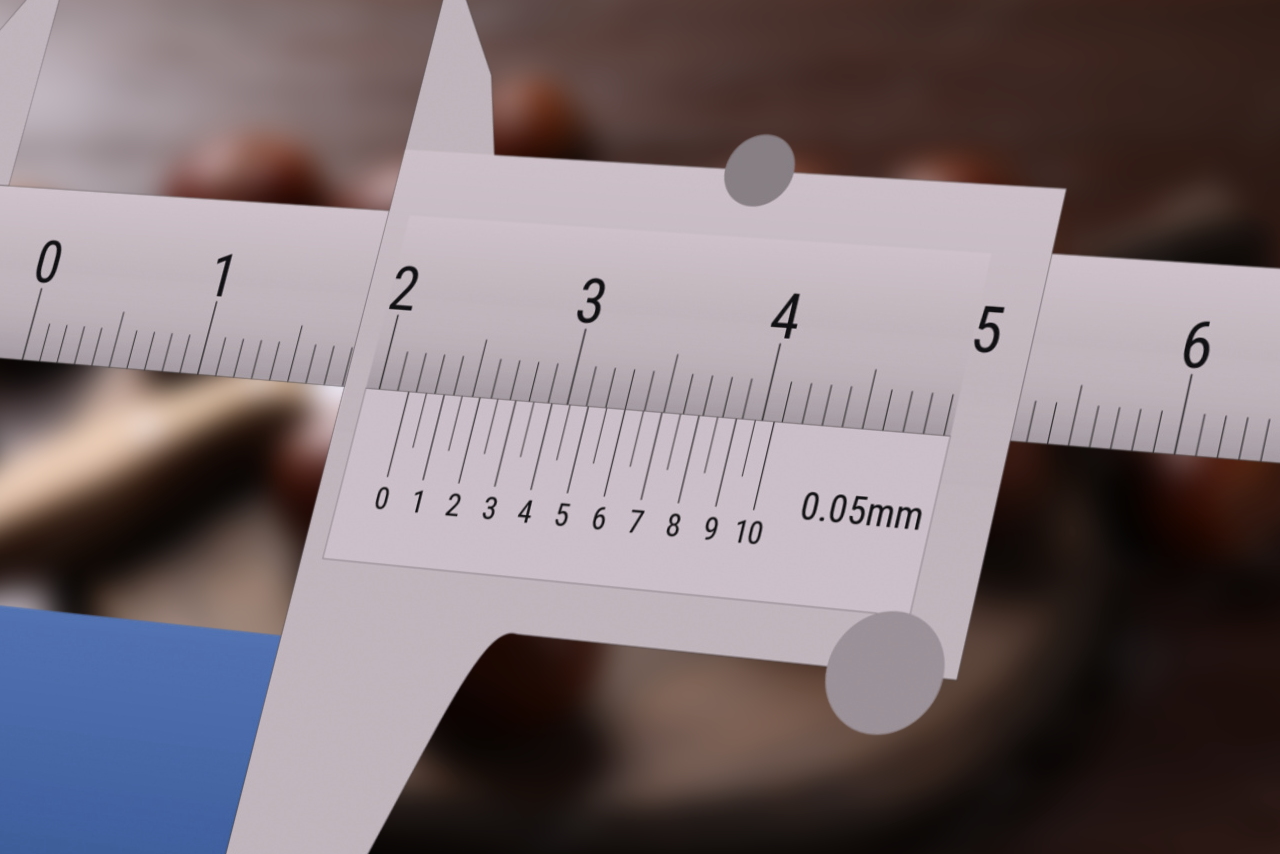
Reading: 21.6 mm
